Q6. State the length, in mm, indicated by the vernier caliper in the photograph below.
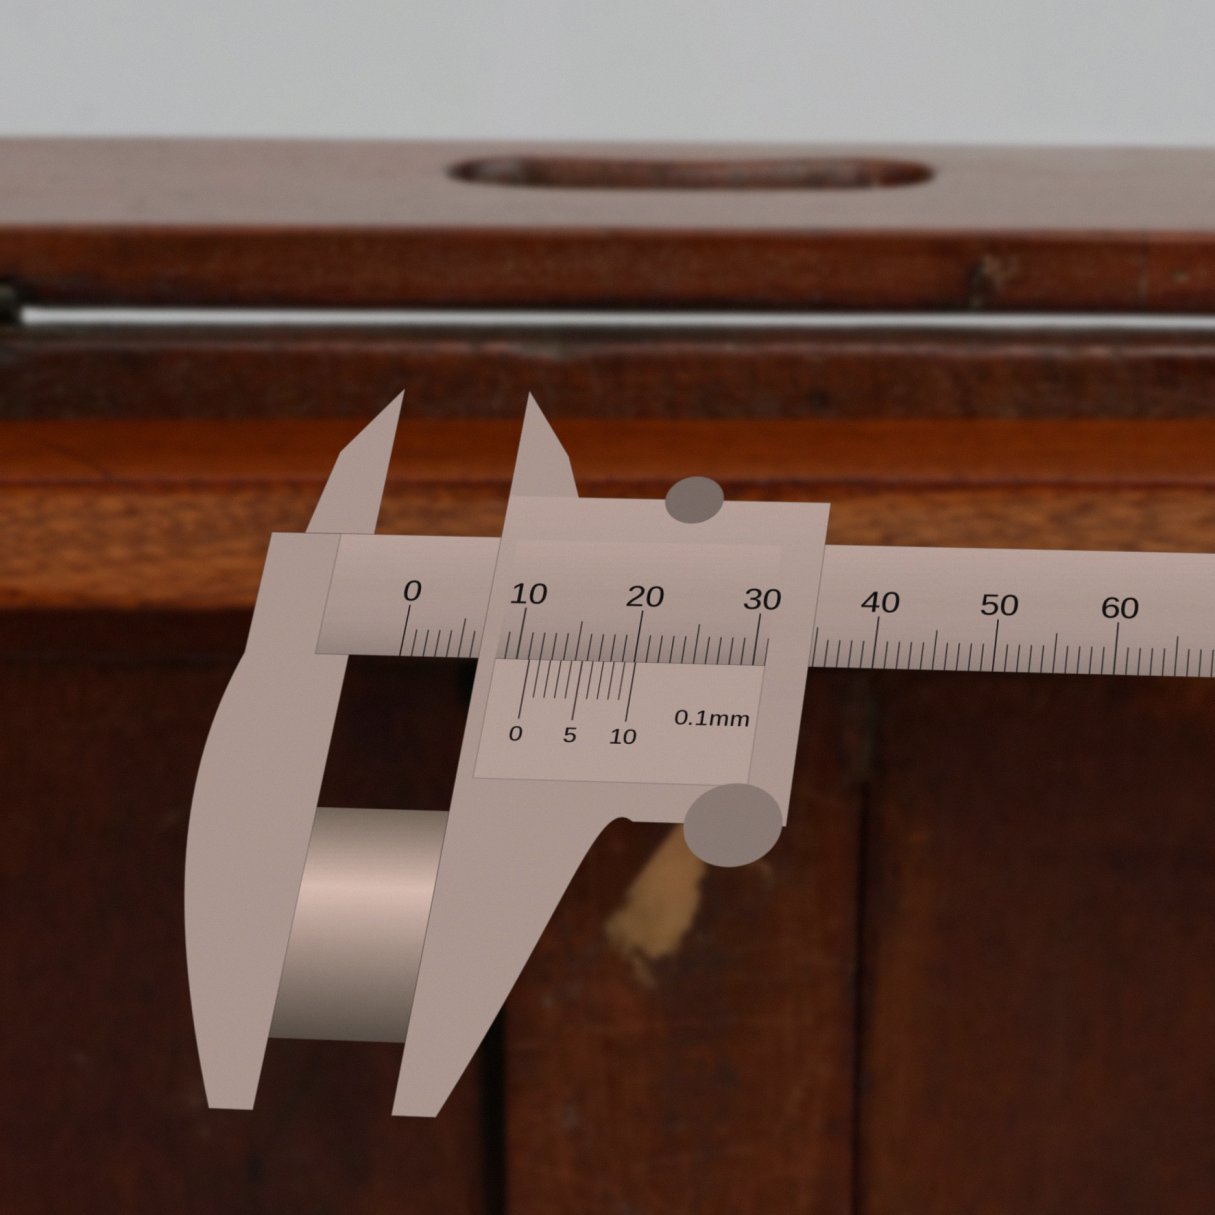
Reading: 11.1 mm
